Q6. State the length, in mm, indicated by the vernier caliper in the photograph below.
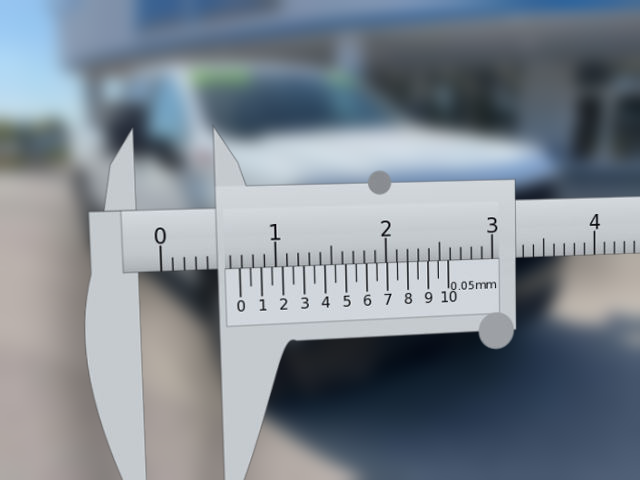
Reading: 6.8 mm
